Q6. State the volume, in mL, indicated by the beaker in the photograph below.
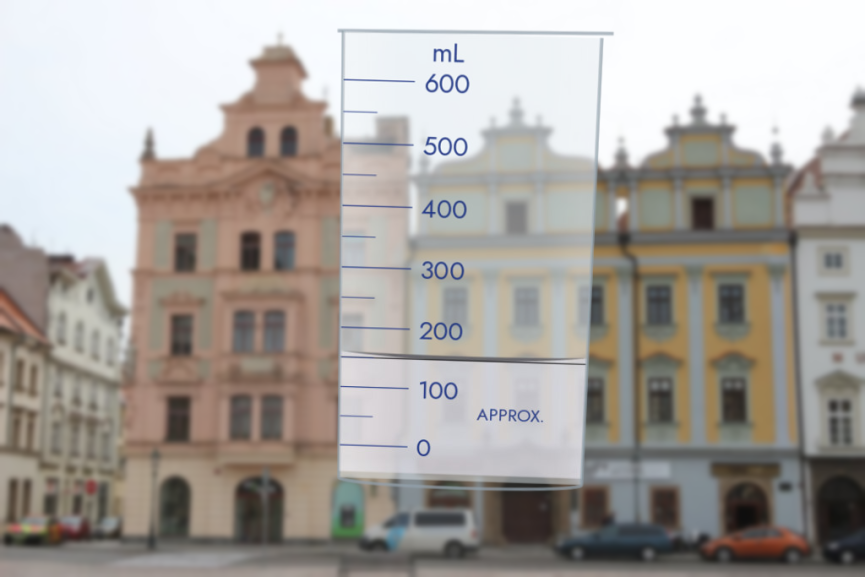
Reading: 150 mL
